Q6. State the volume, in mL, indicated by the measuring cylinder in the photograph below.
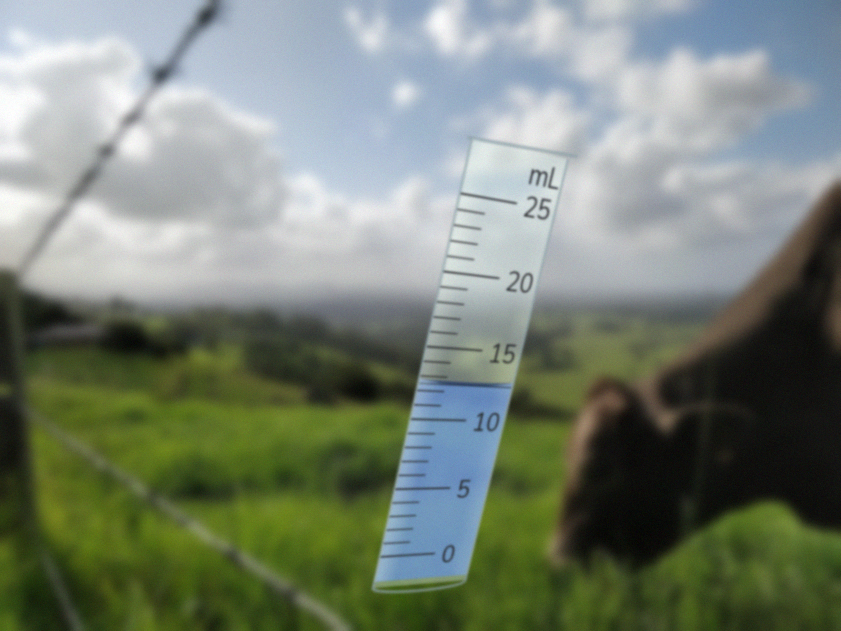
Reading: 12.5 mL
